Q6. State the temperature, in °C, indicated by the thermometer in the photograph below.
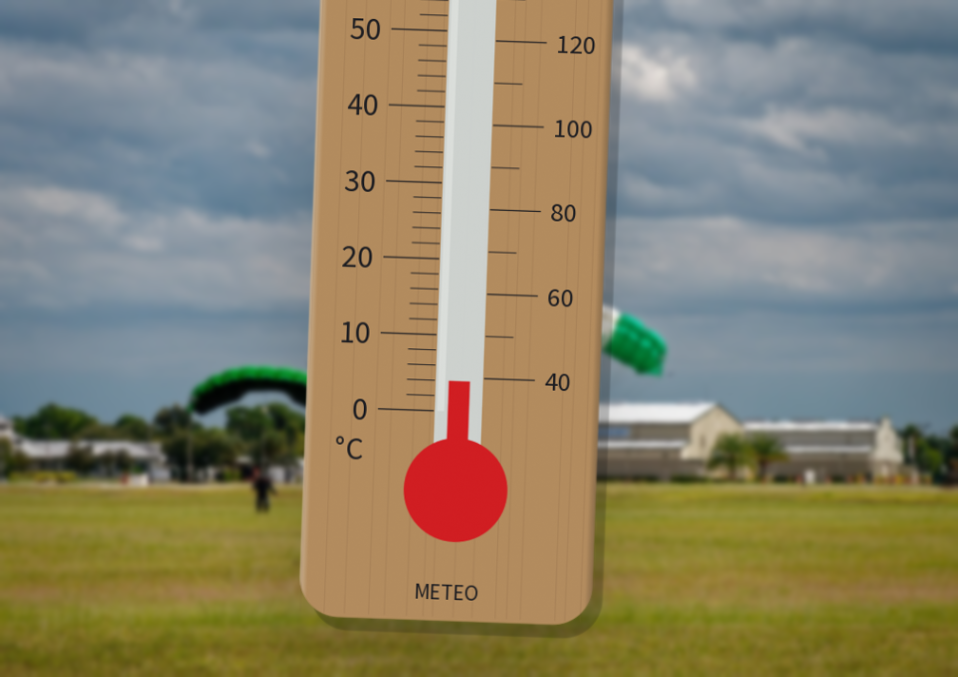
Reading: 4 °C
